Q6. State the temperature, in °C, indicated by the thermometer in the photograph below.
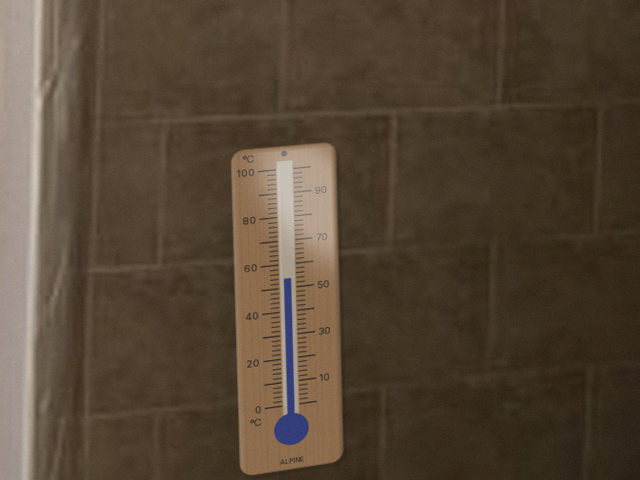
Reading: 54 °C
